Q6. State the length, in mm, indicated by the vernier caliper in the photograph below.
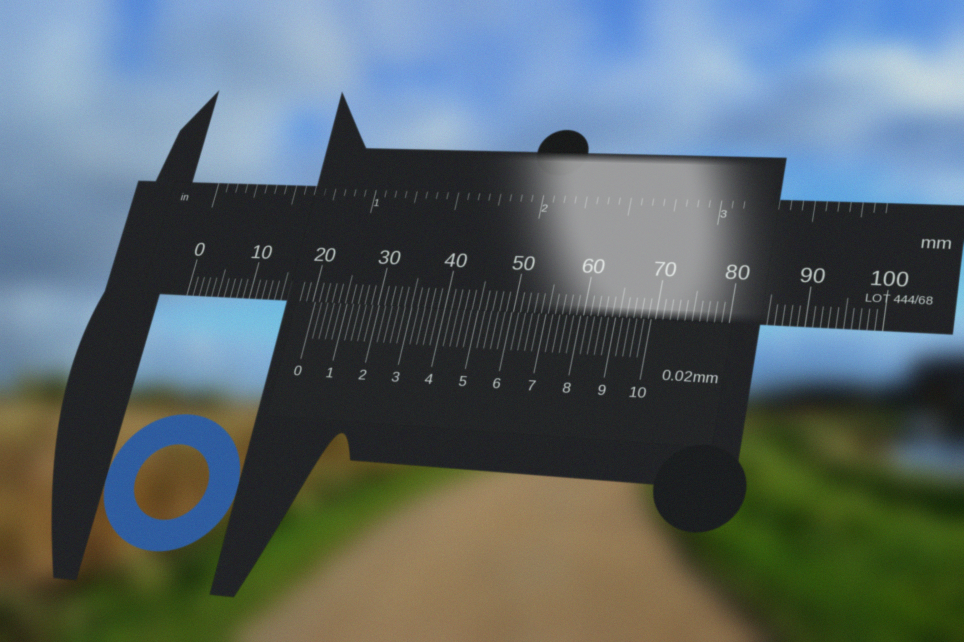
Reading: 20.4 mm
